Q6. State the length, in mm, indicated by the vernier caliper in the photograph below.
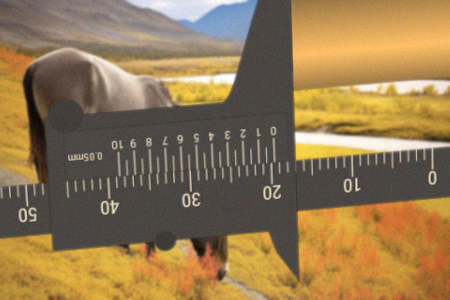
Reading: 19.6 mm
